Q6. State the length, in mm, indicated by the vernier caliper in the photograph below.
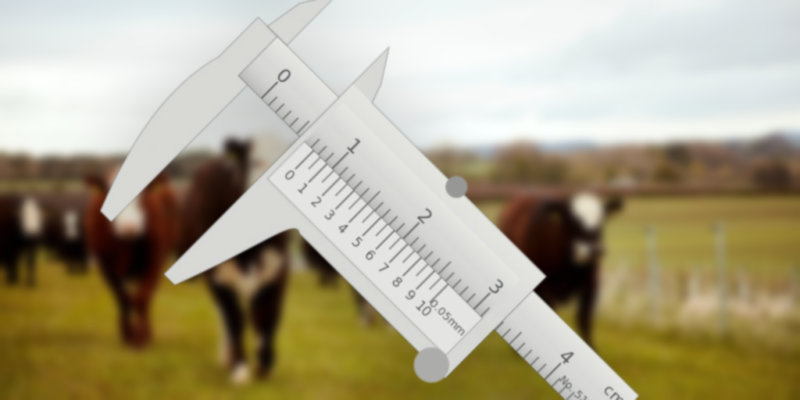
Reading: 7.4 mm
